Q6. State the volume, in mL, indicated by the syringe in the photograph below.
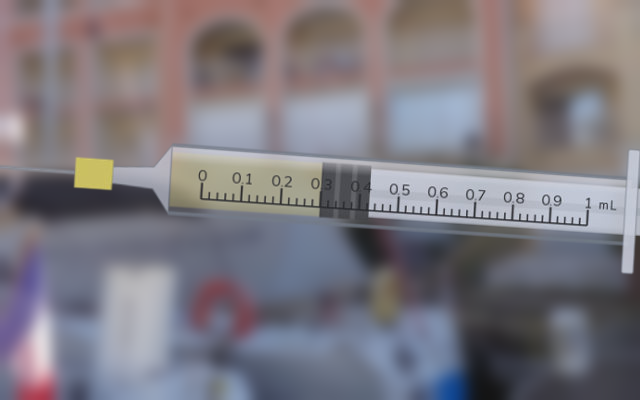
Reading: 0.3 mL
